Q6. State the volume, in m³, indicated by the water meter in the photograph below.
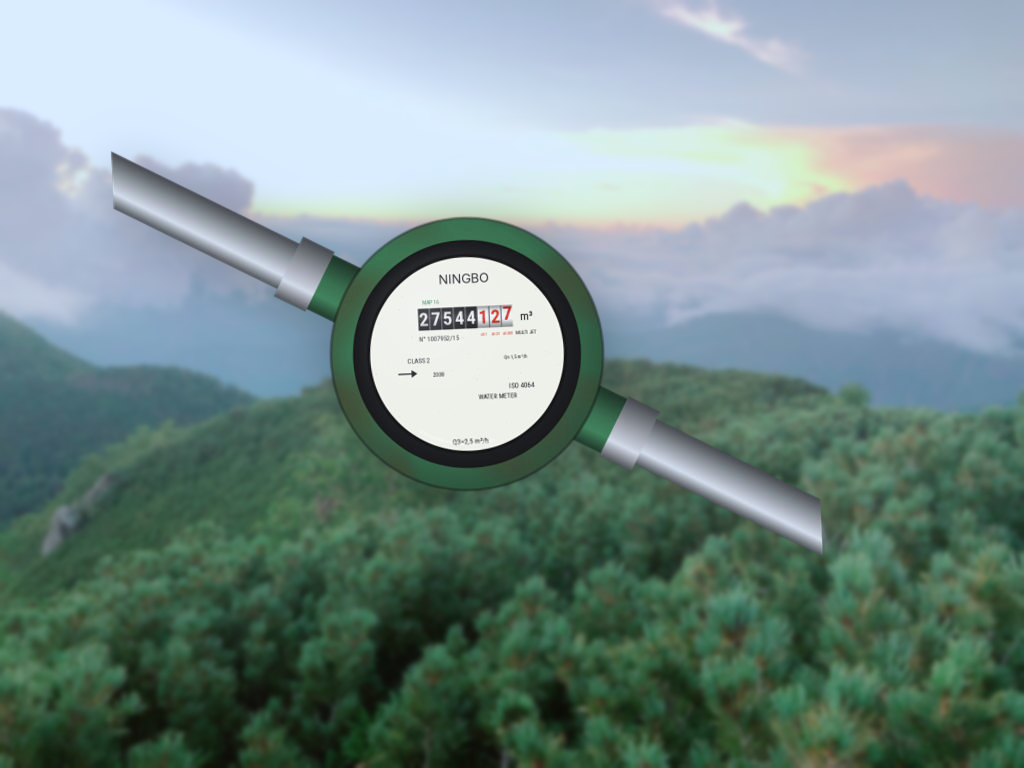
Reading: 27544.127 m³
